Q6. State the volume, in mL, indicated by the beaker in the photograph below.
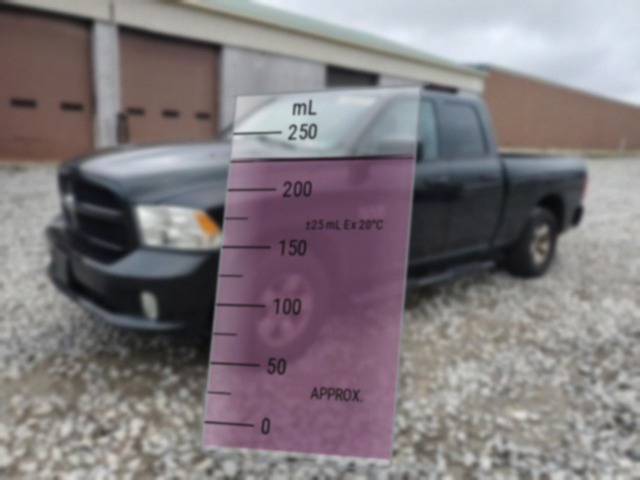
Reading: 225 mL
